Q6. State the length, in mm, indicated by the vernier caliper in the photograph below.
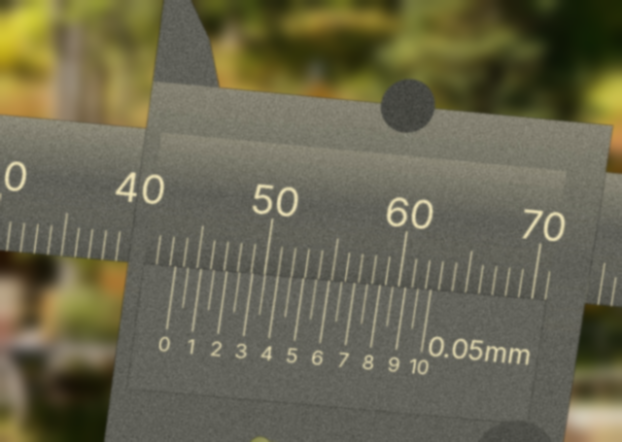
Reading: 43.4 mm
